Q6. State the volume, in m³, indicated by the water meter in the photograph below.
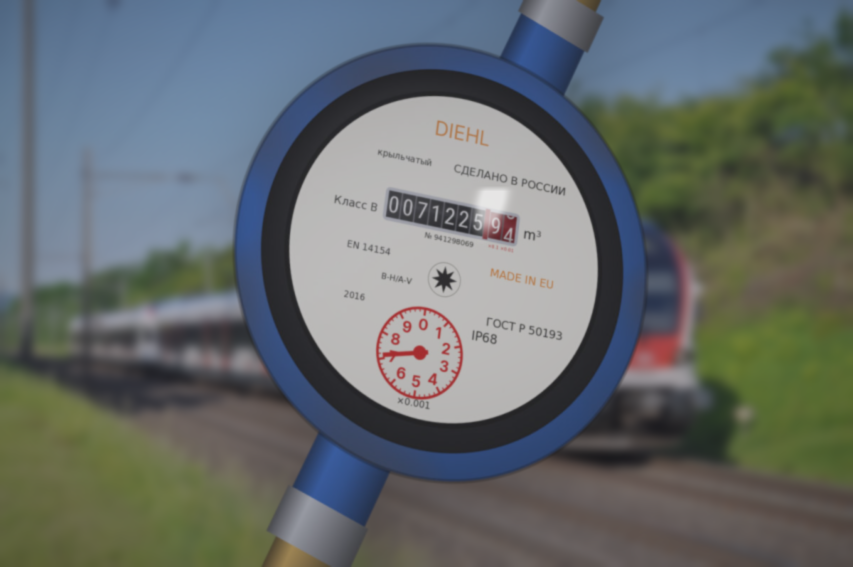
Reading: 71225.937 m³
